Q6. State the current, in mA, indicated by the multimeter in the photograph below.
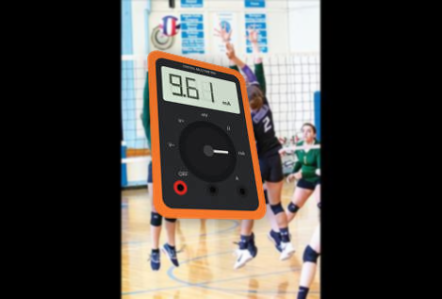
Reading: 9.61 mA
